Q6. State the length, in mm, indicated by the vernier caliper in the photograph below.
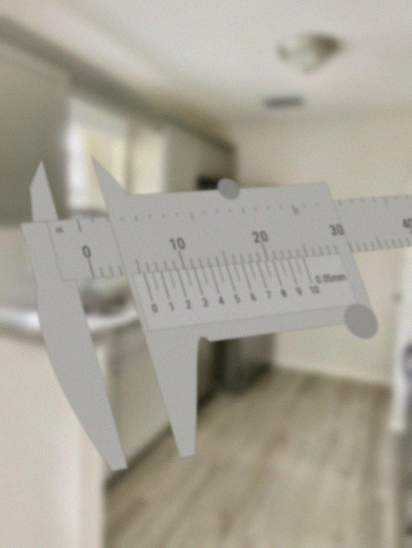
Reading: 5.4 mm
